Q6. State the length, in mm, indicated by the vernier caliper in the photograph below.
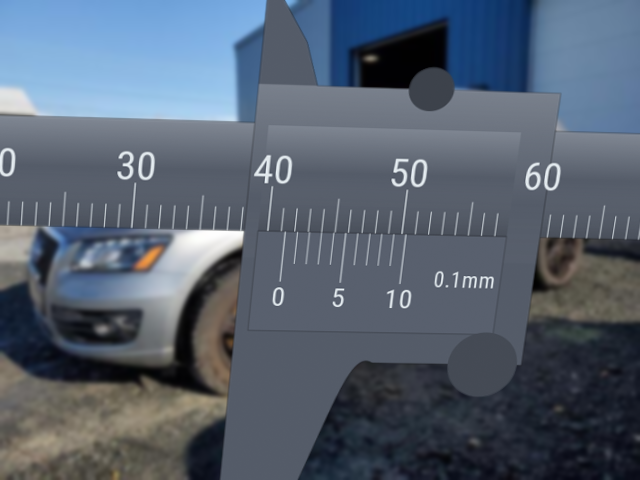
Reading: 41.3 mm
